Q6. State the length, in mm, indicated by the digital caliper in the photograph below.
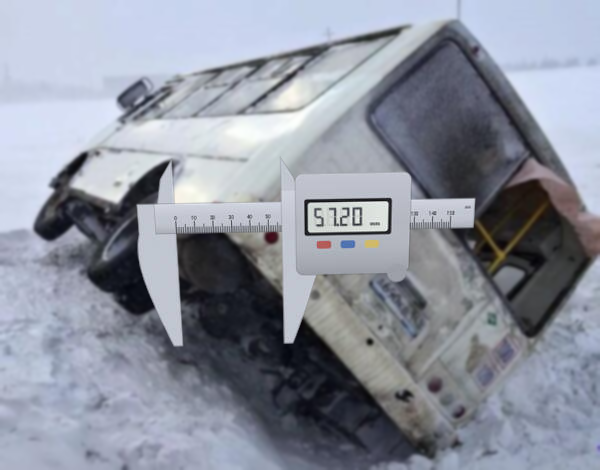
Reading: 57.20 mm
